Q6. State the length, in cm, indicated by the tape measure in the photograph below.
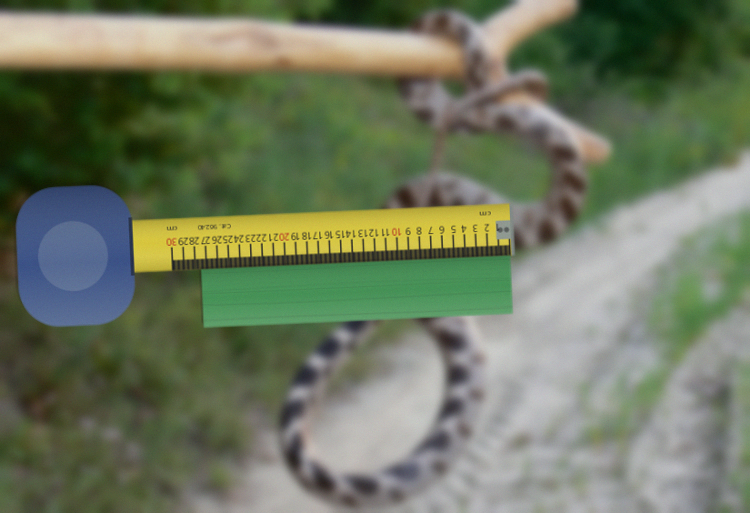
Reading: 27.5 cm
